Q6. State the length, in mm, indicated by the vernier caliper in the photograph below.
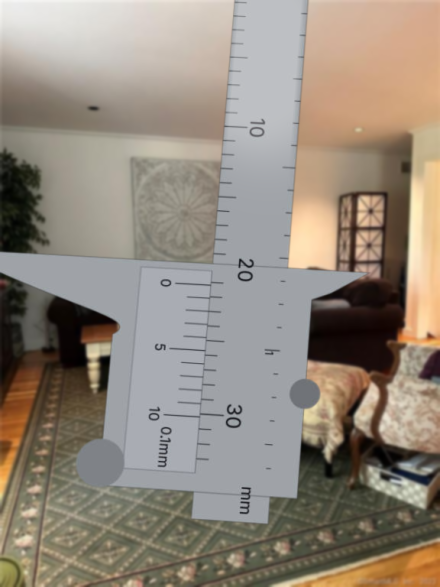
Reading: 21.2 mm
